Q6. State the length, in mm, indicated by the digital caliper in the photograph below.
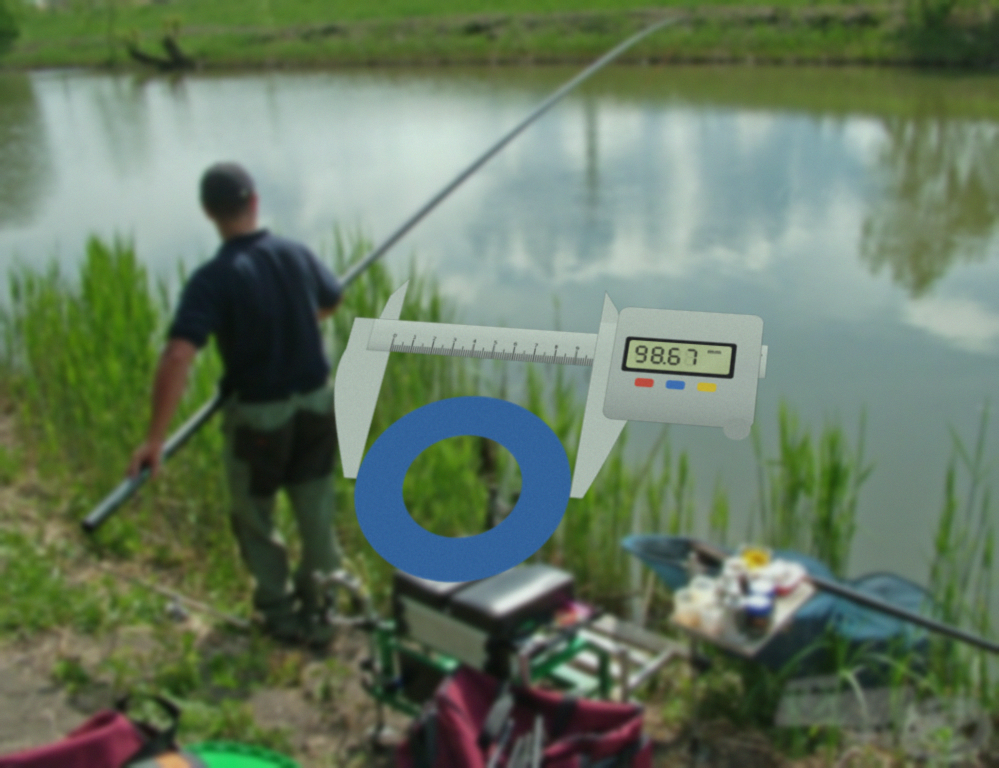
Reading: 98.67 mm
